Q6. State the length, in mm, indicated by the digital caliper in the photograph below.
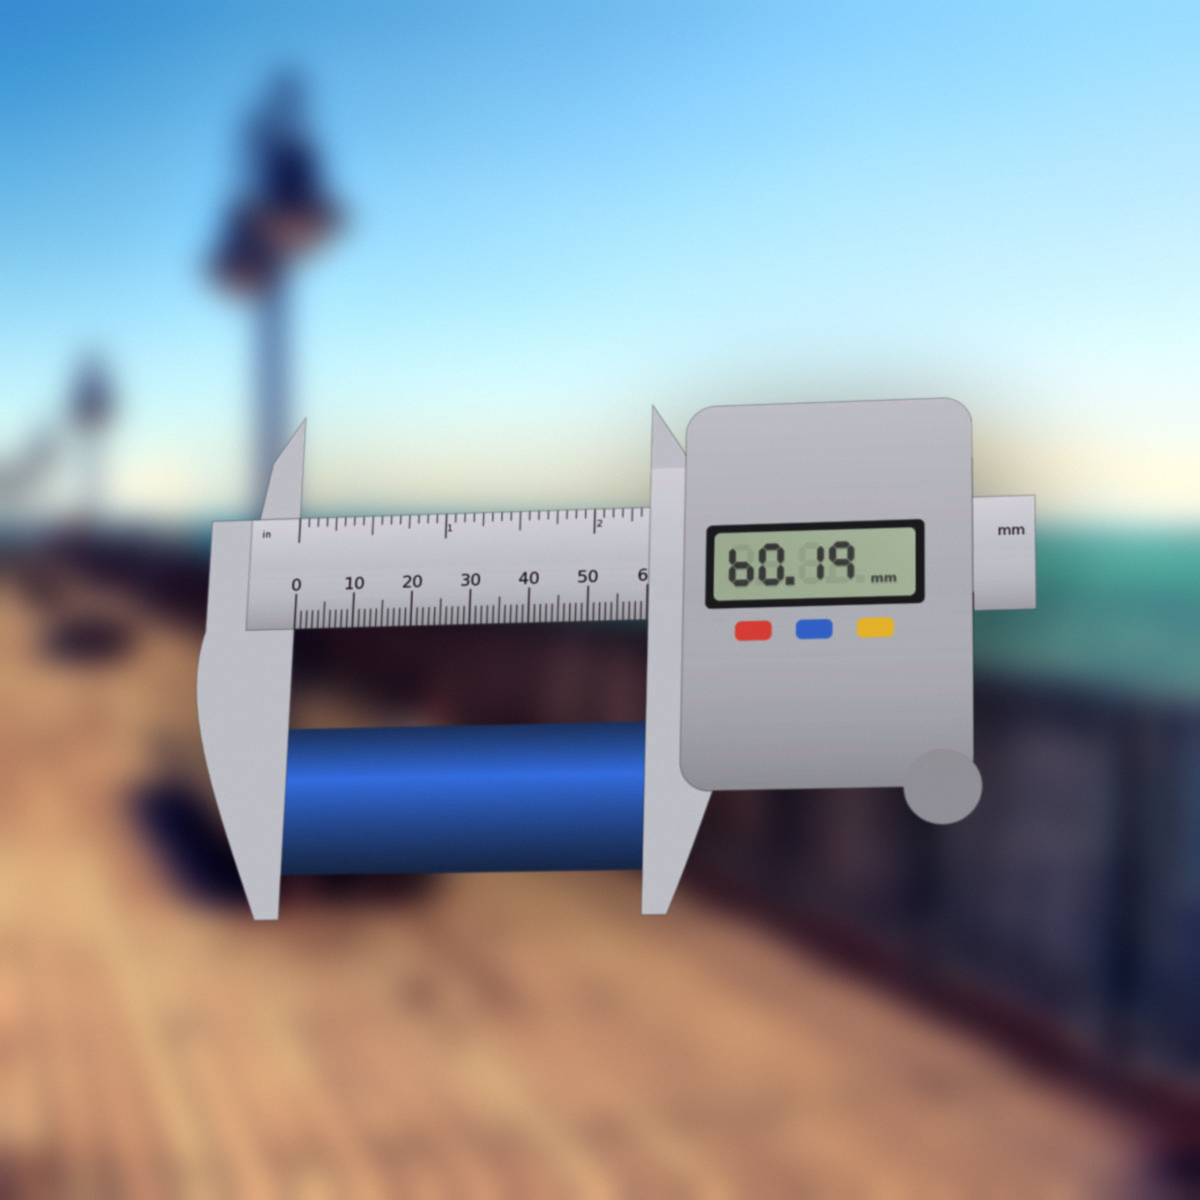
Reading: 60.19 mm
